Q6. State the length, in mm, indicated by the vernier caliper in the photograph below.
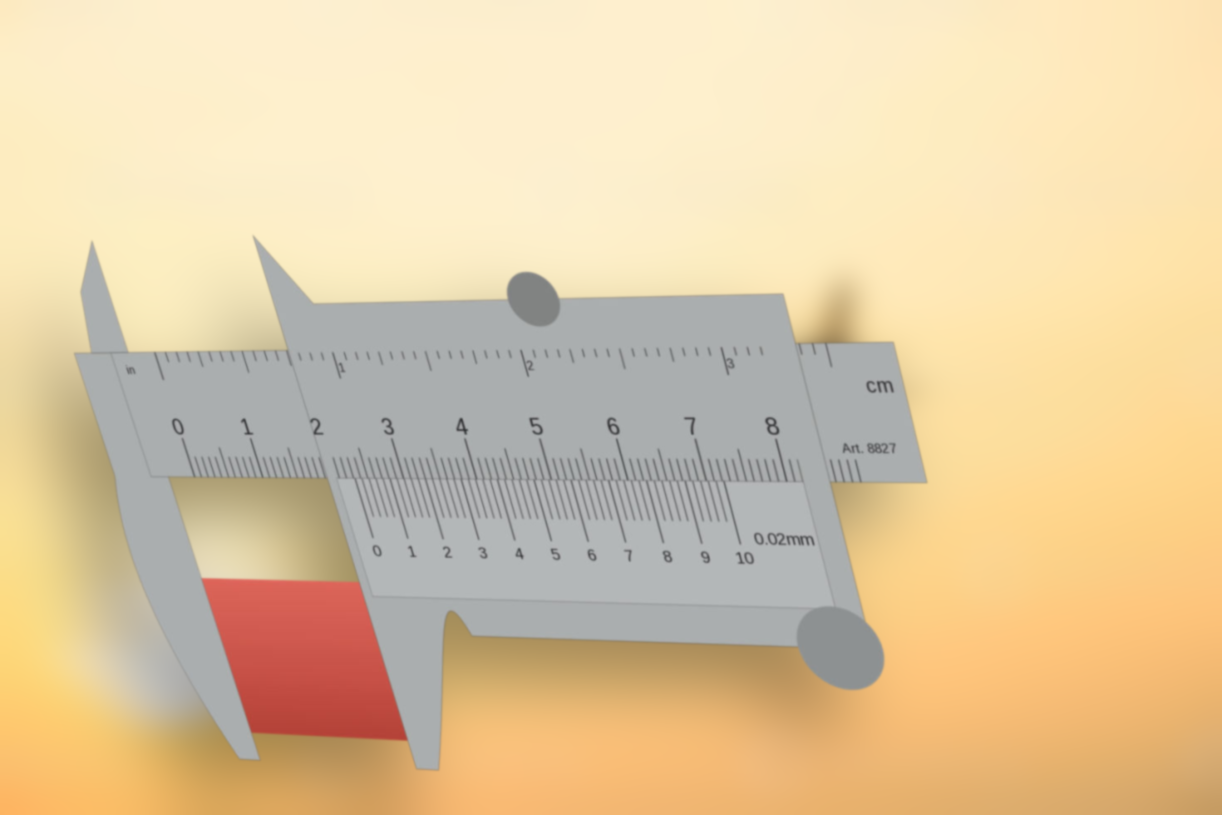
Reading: 23.2 mm
